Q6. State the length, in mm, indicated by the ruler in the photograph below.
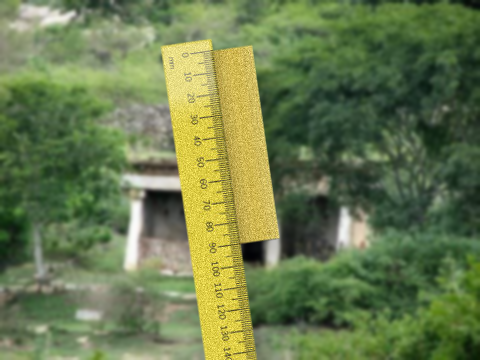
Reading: 90 mm
